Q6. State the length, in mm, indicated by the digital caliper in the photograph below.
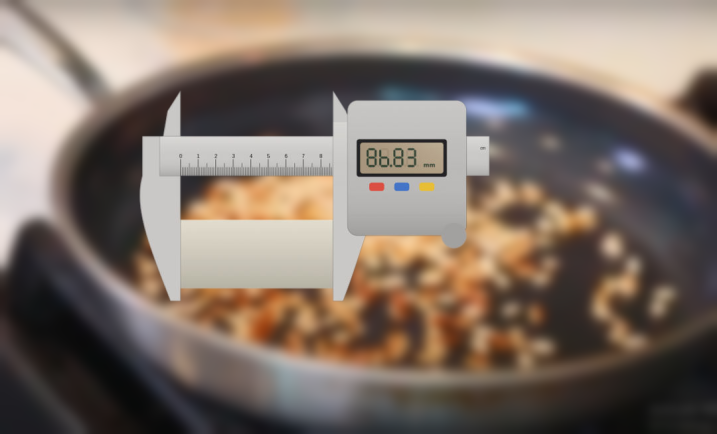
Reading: 86.83 mm
